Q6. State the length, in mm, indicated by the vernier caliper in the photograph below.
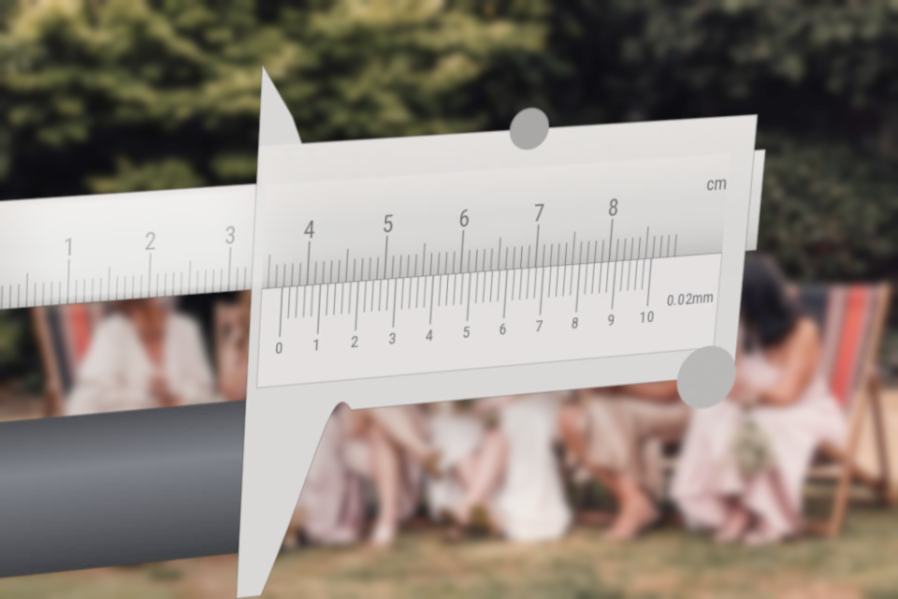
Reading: 36.8 mm
